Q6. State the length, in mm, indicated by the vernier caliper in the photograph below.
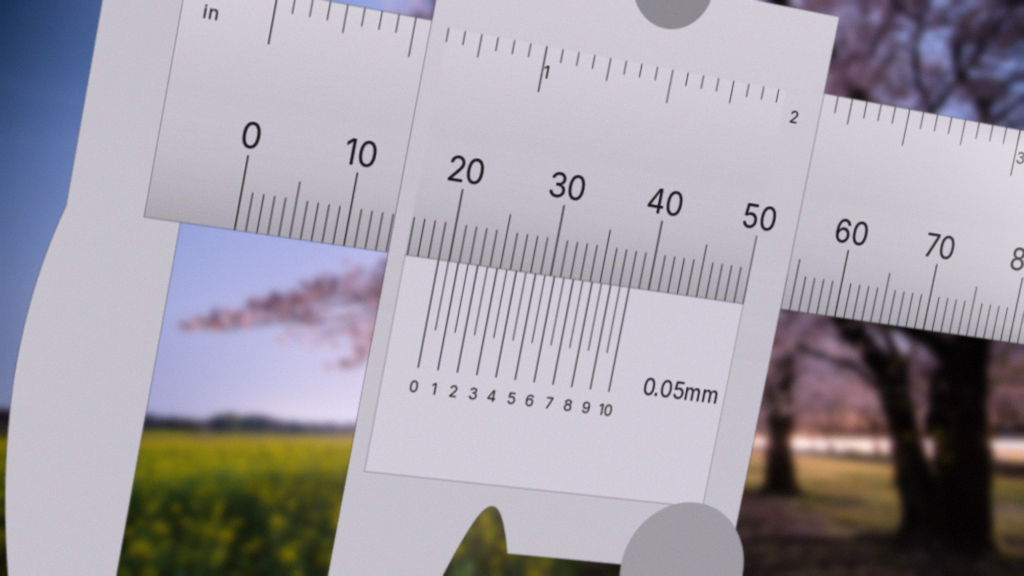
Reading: 19.0 mm
